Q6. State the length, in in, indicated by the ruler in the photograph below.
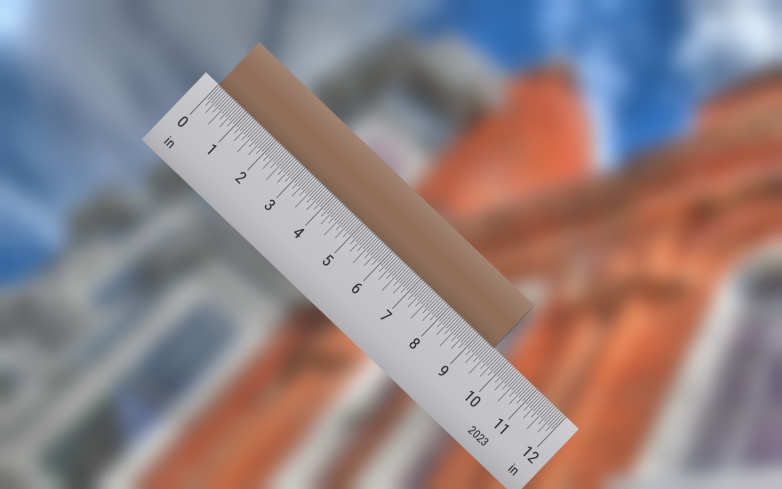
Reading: 9.5 in
